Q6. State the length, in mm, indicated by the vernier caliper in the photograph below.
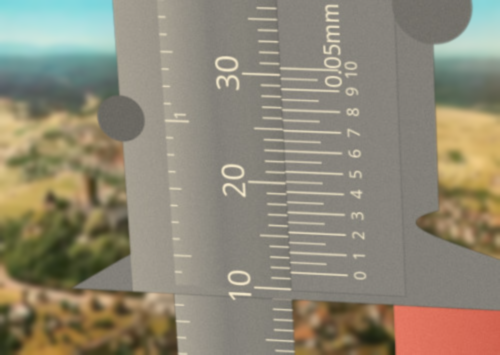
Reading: 11.6 mm
